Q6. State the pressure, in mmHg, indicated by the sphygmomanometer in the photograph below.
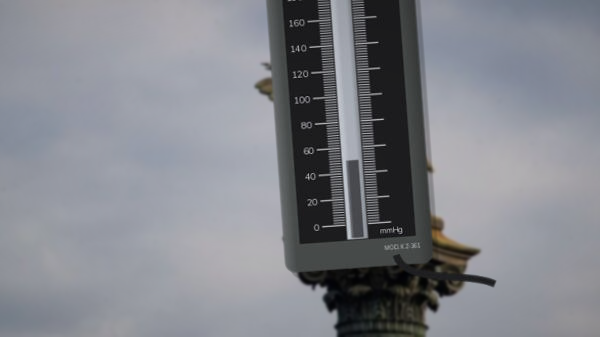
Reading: 50 mmHg
